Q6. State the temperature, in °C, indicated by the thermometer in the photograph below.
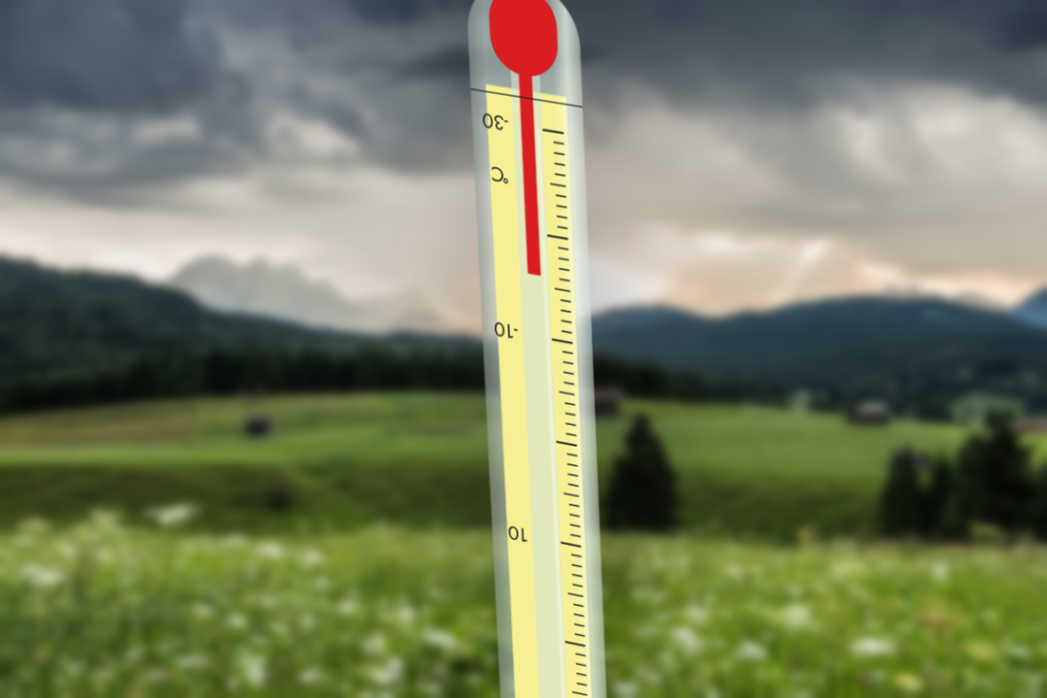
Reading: -16 °C
